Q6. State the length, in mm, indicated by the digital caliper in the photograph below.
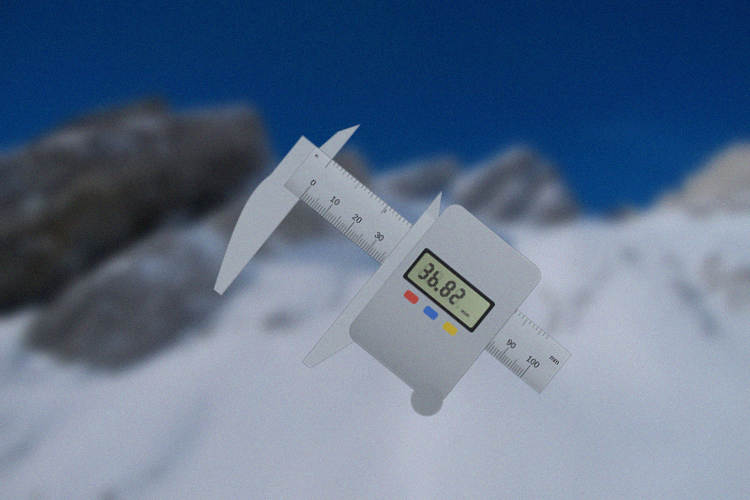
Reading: 36.82 mm
